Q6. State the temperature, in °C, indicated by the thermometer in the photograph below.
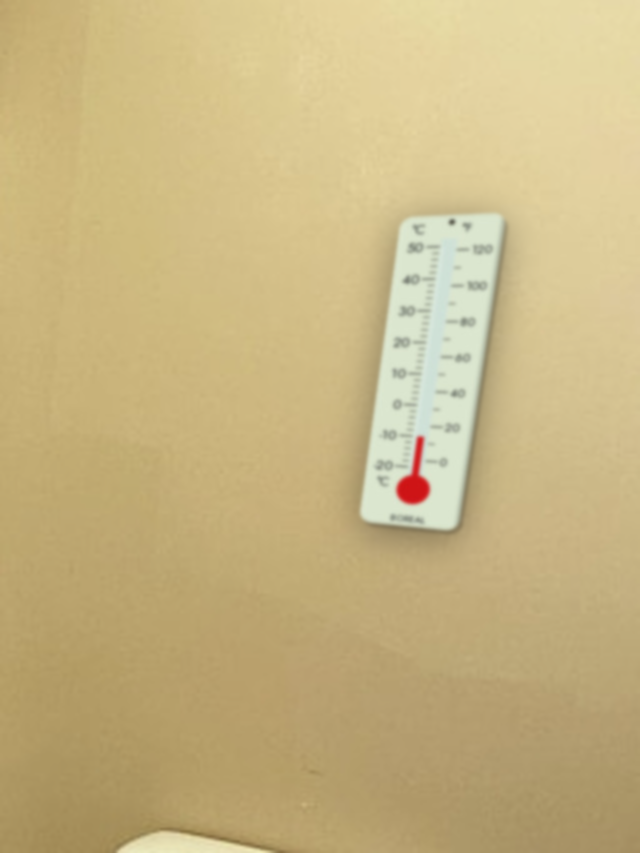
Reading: -10 °C
